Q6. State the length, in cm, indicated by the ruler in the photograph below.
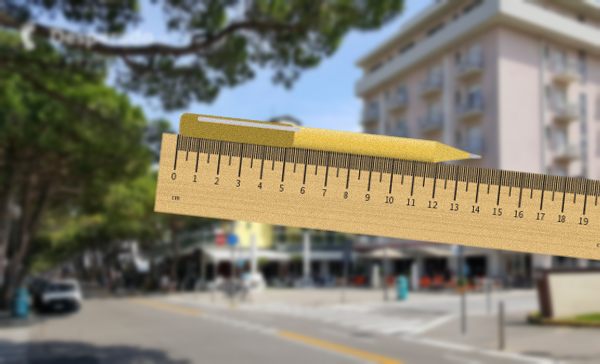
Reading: 14 cm
